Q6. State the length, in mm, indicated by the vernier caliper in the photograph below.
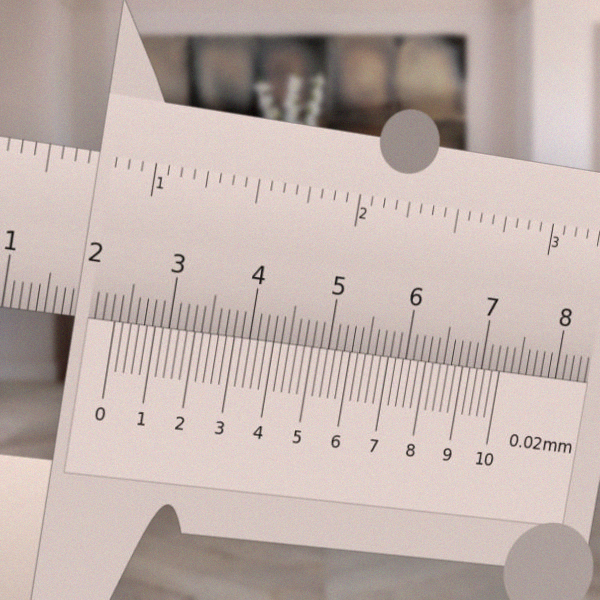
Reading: 23.4 mm
